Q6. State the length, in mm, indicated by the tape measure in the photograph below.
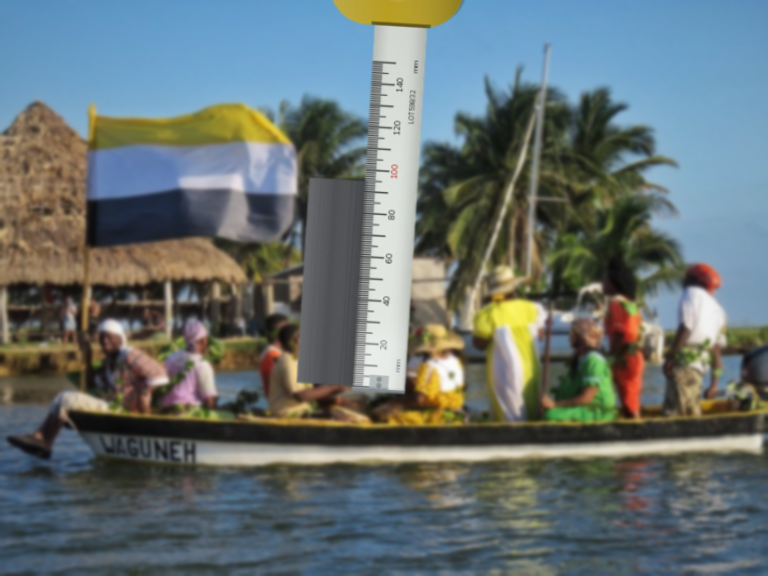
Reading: 95 mm
